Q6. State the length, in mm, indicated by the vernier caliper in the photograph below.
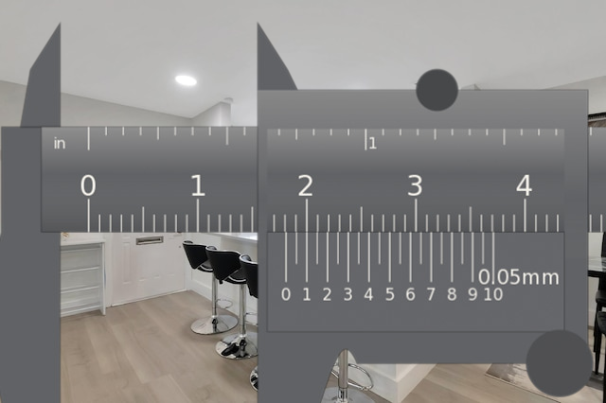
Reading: 18.1 mm
